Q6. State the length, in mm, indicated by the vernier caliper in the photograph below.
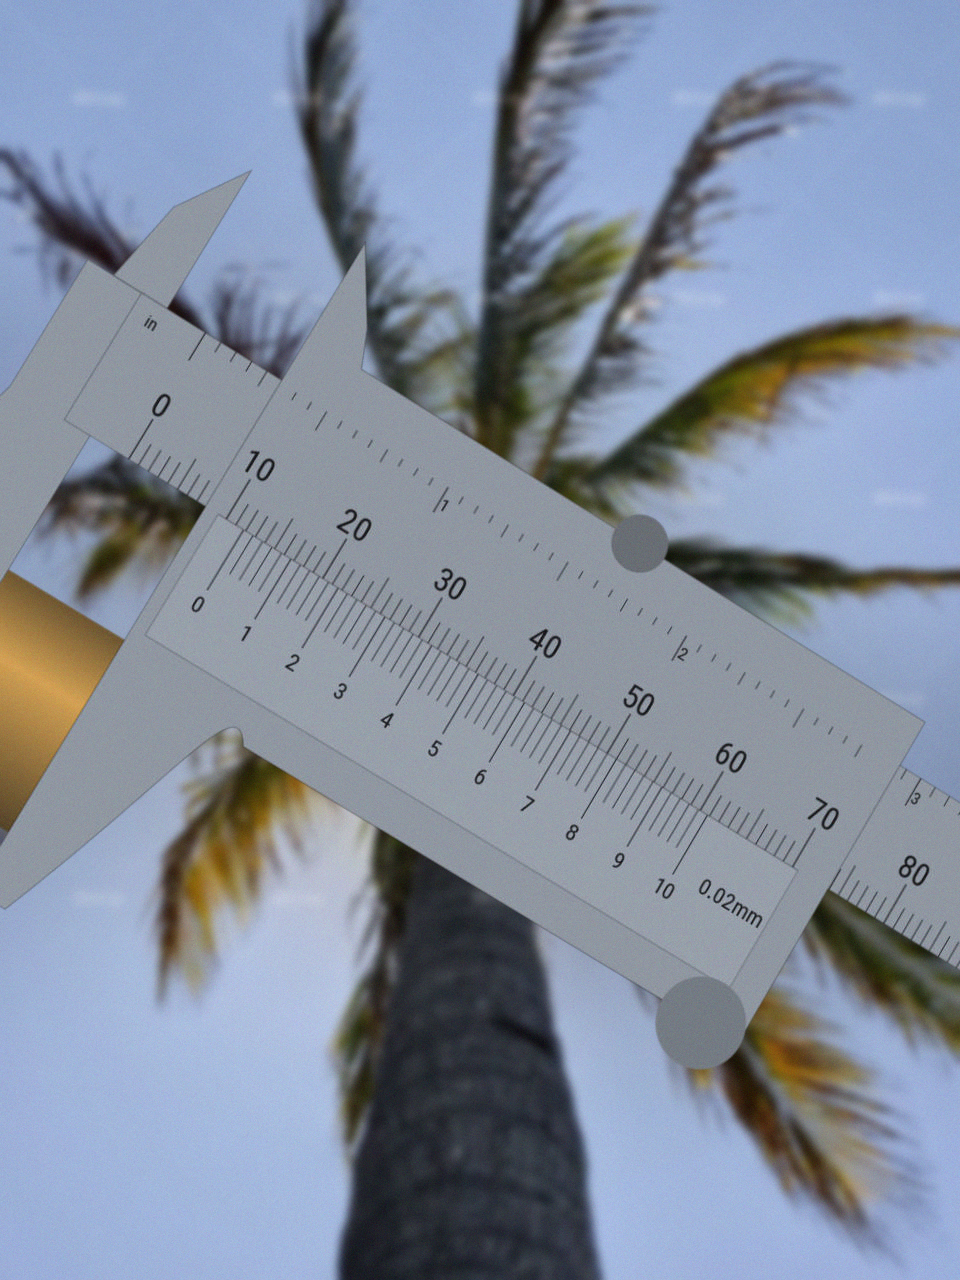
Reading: 11.8 mm
